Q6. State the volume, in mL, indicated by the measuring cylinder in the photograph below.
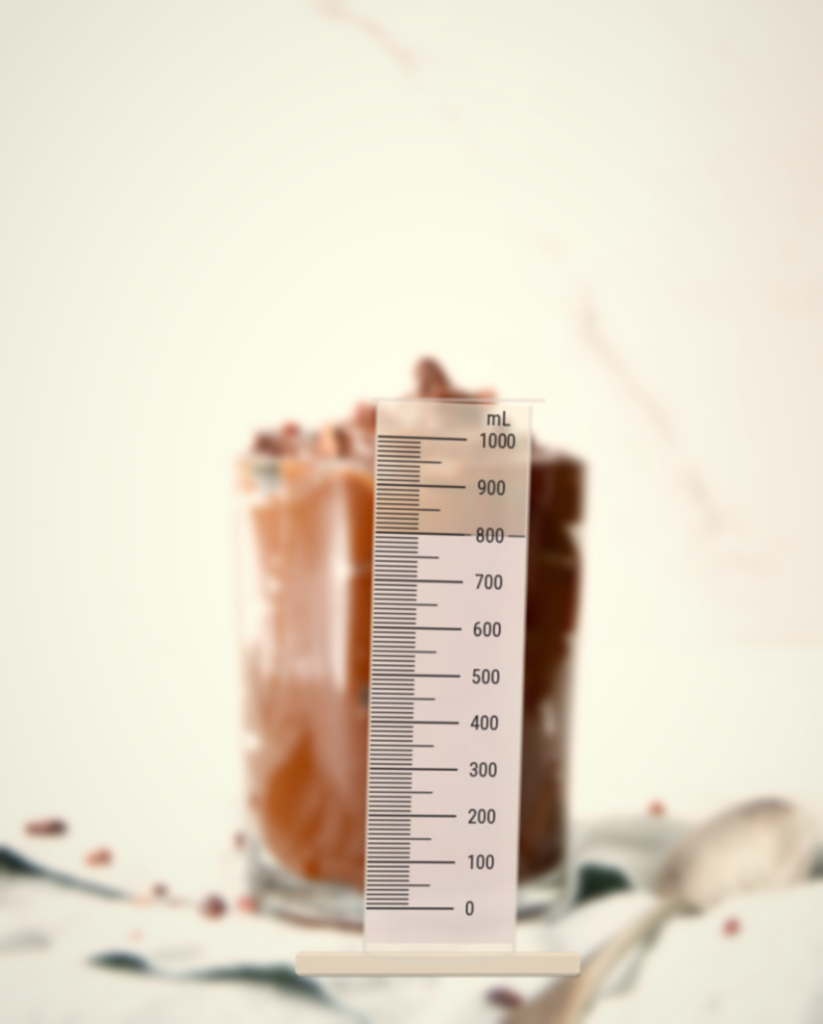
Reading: 800 mL
